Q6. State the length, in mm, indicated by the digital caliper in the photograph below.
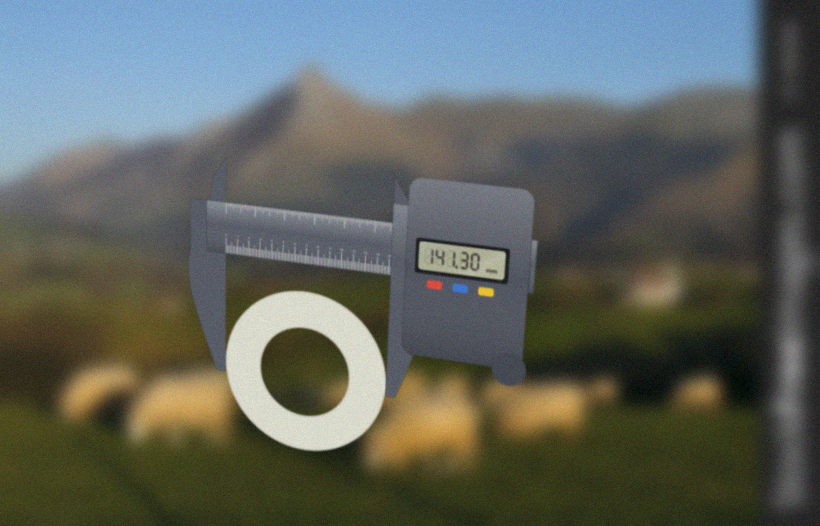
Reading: 141.30 mm
